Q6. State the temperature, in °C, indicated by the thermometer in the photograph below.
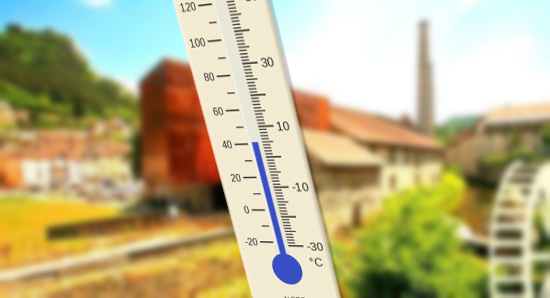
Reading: 5 °C
